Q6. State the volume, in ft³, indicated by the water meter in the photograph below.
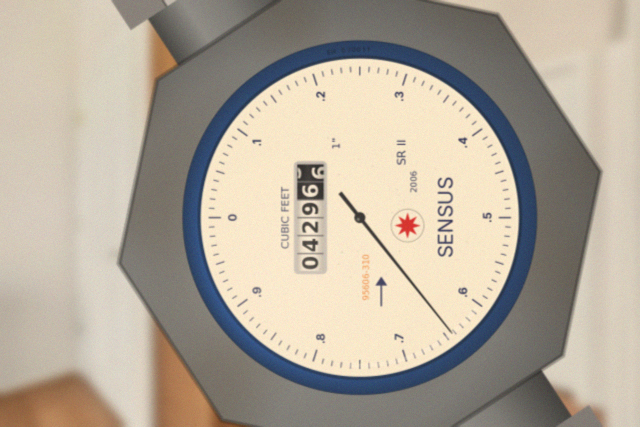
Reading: 42965.64 ft³
